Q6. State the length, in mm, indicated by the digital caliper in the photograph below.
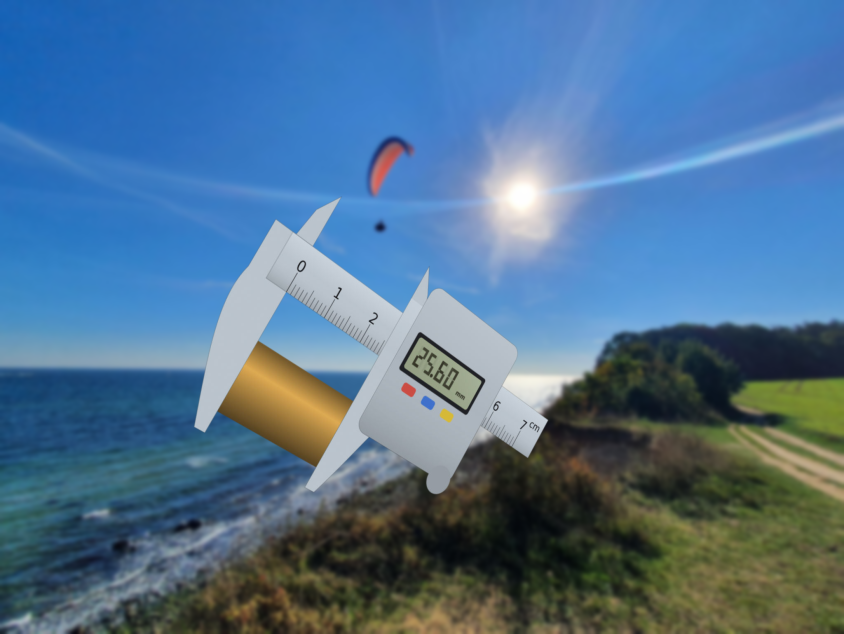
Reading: 25.60 mm
